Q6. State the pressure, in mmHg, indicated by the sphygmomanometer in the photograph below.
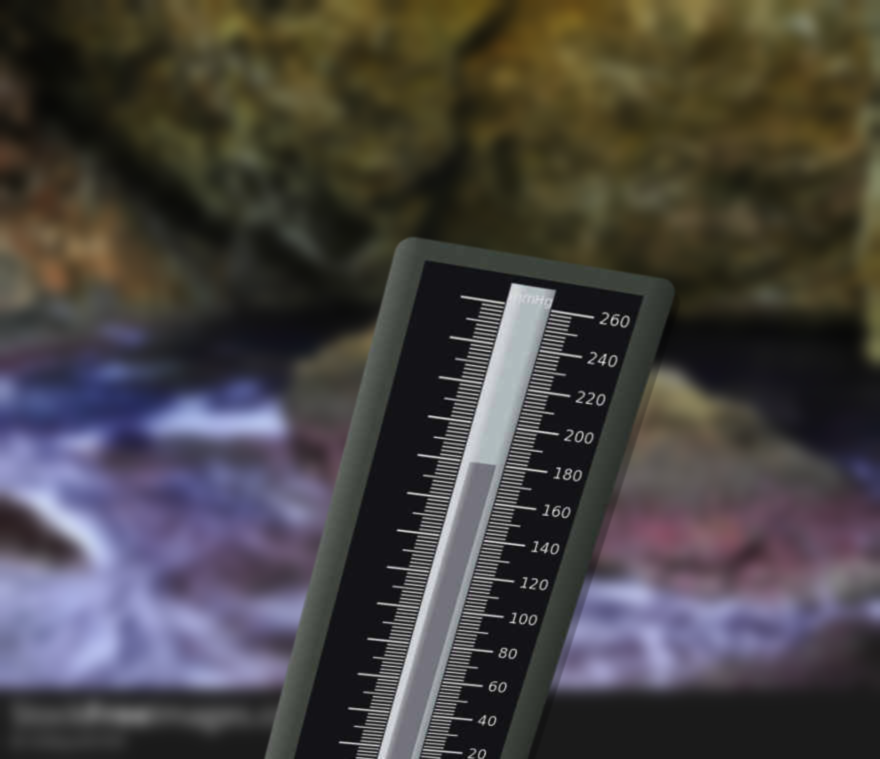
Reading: 180 mmHg
